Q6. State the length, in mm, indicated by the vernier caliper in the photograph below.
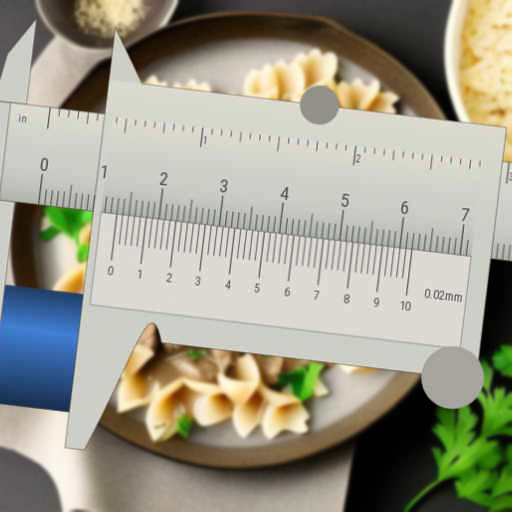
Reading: 13.0 mm
